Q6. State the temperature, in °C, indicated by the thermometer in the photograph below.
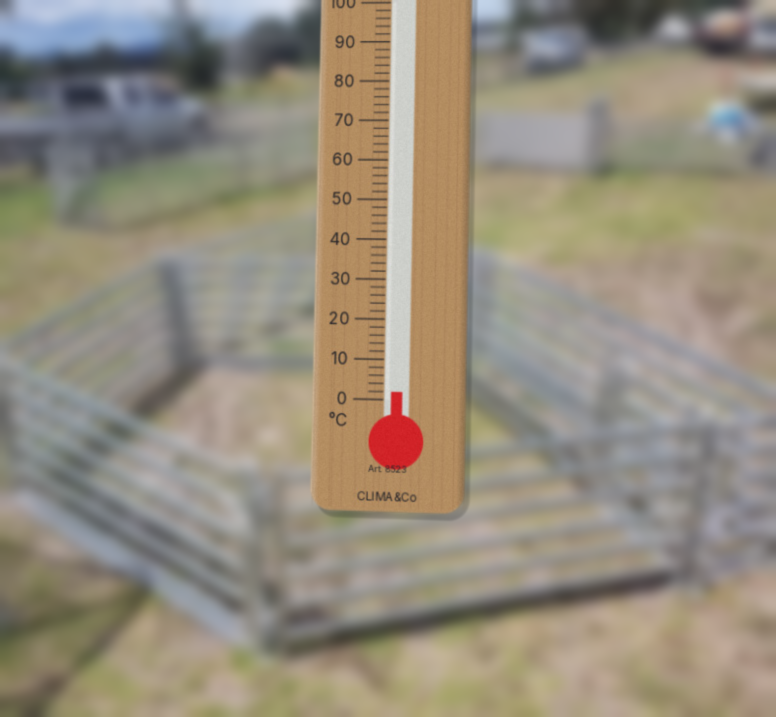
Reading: 2 °C
